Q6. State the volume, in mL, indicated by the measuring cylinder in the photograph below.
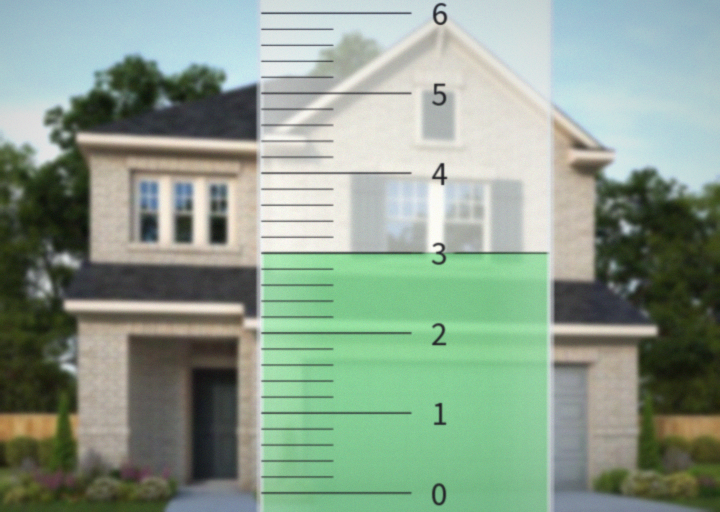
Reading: 3 mL
